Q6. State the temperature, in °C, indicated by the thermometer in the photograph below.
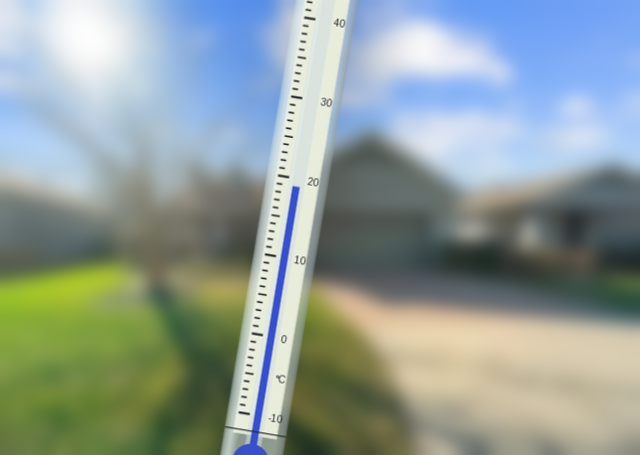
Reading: 19 °C
